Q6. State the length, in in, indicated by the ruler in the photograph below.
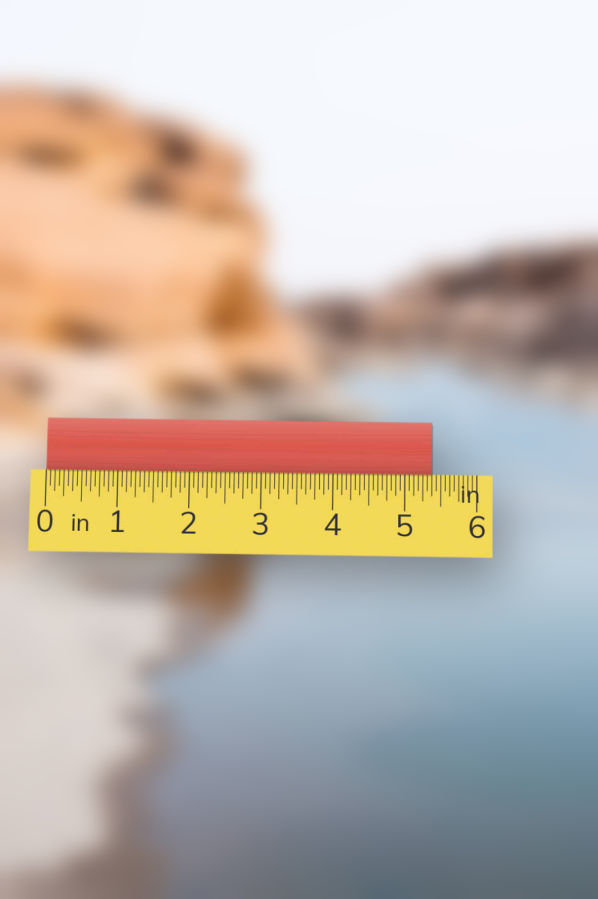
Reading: 5.375 in
